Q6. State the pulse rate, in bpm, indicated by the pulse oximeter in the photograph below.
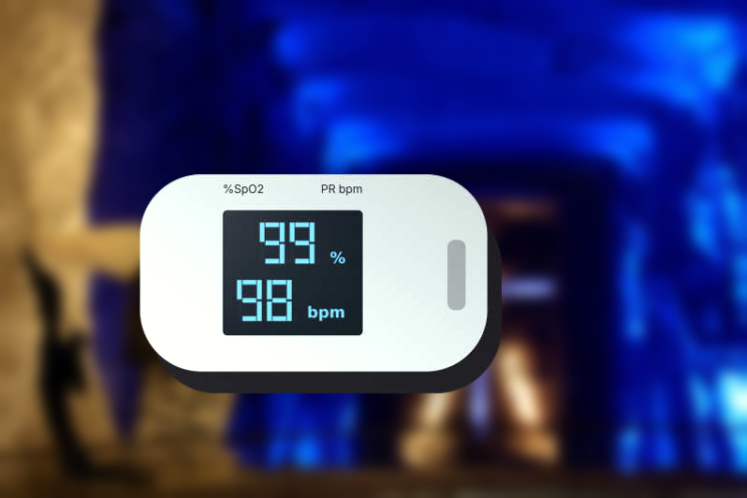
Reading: 98 bpm
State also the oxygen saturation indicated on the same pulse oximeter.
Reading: 99 %
